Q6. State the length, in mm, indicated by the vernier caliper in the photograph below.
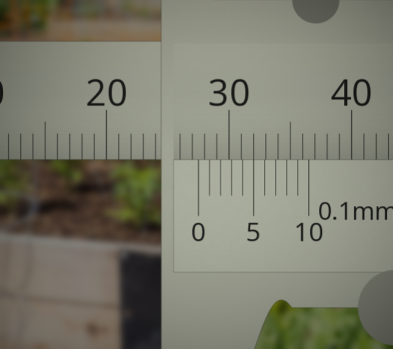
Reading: 27.5 mm
